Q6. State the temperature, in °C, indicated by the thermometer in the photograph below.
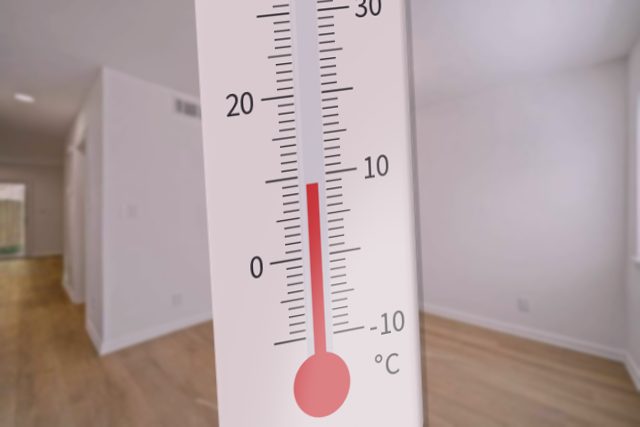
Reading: 9 °C
